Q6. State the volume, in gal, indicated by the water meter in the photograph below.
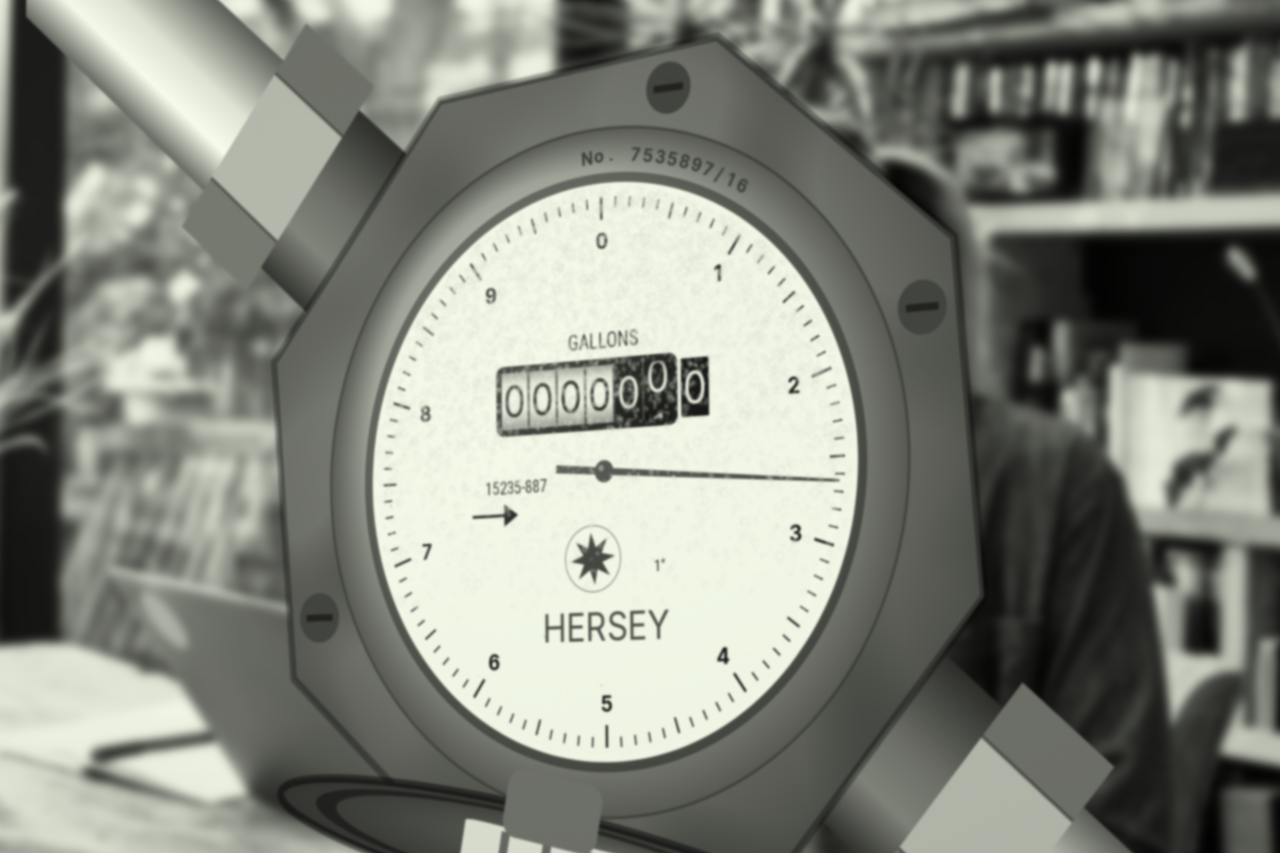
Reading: 2.6 gal
